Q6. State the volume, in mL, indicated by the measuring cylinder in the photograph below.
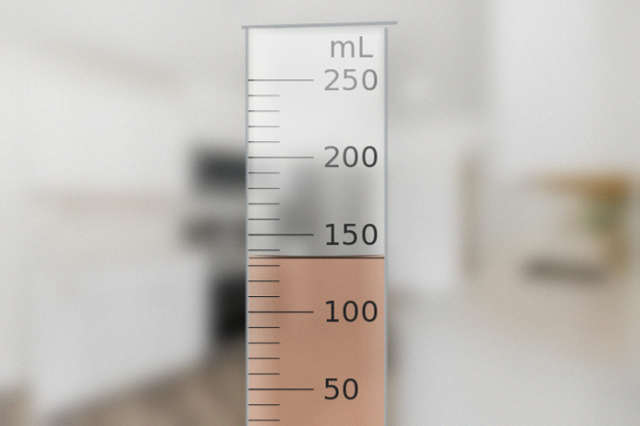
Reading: 135 mL
